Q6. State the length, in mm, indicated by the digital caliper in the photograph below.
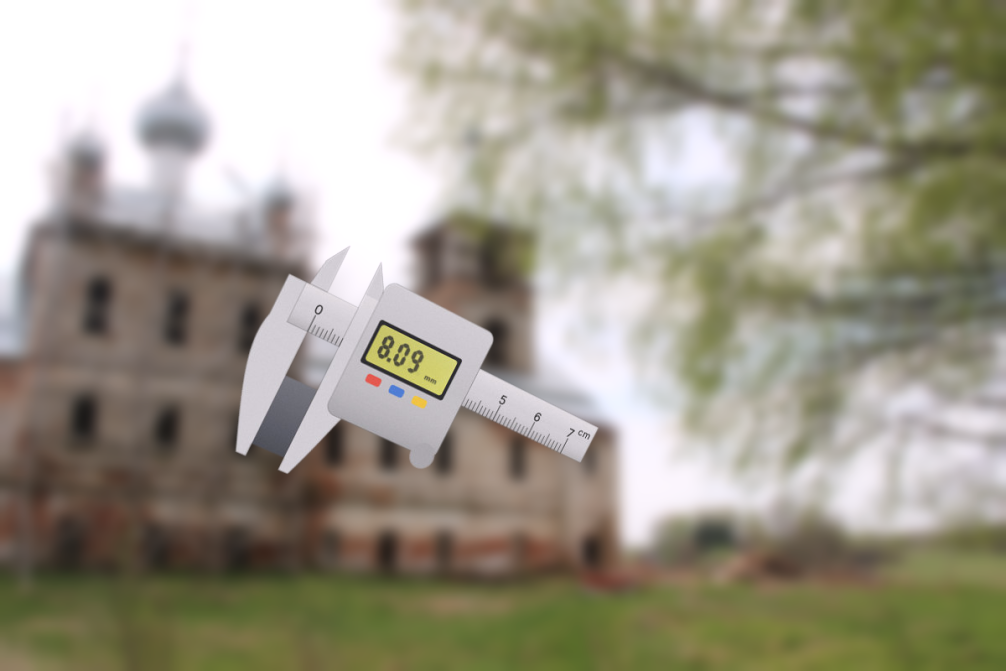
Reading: 8.09 mm
